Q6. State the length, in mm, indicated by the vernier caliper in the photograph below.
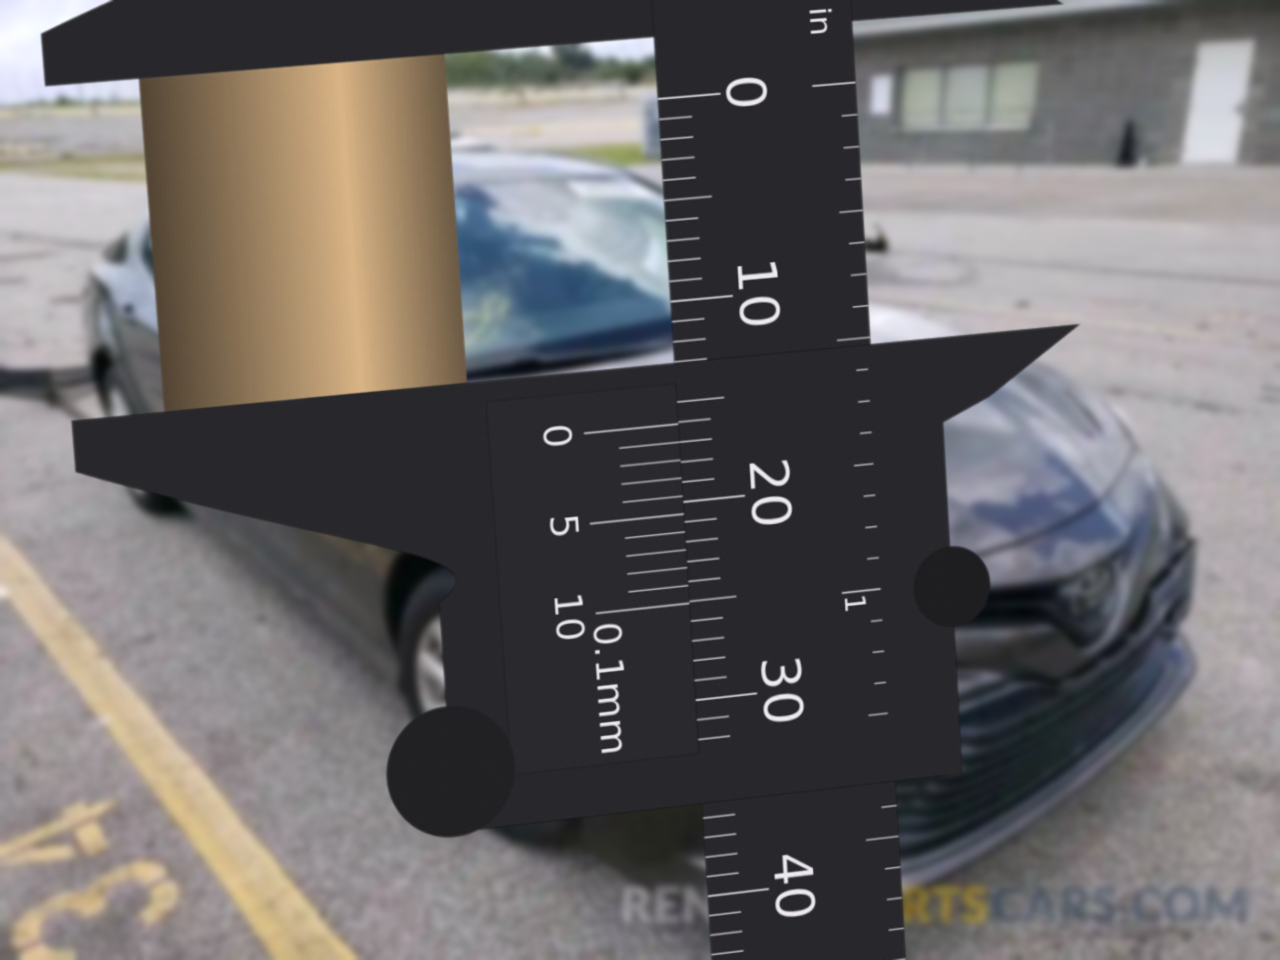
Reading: 16.1 mm
